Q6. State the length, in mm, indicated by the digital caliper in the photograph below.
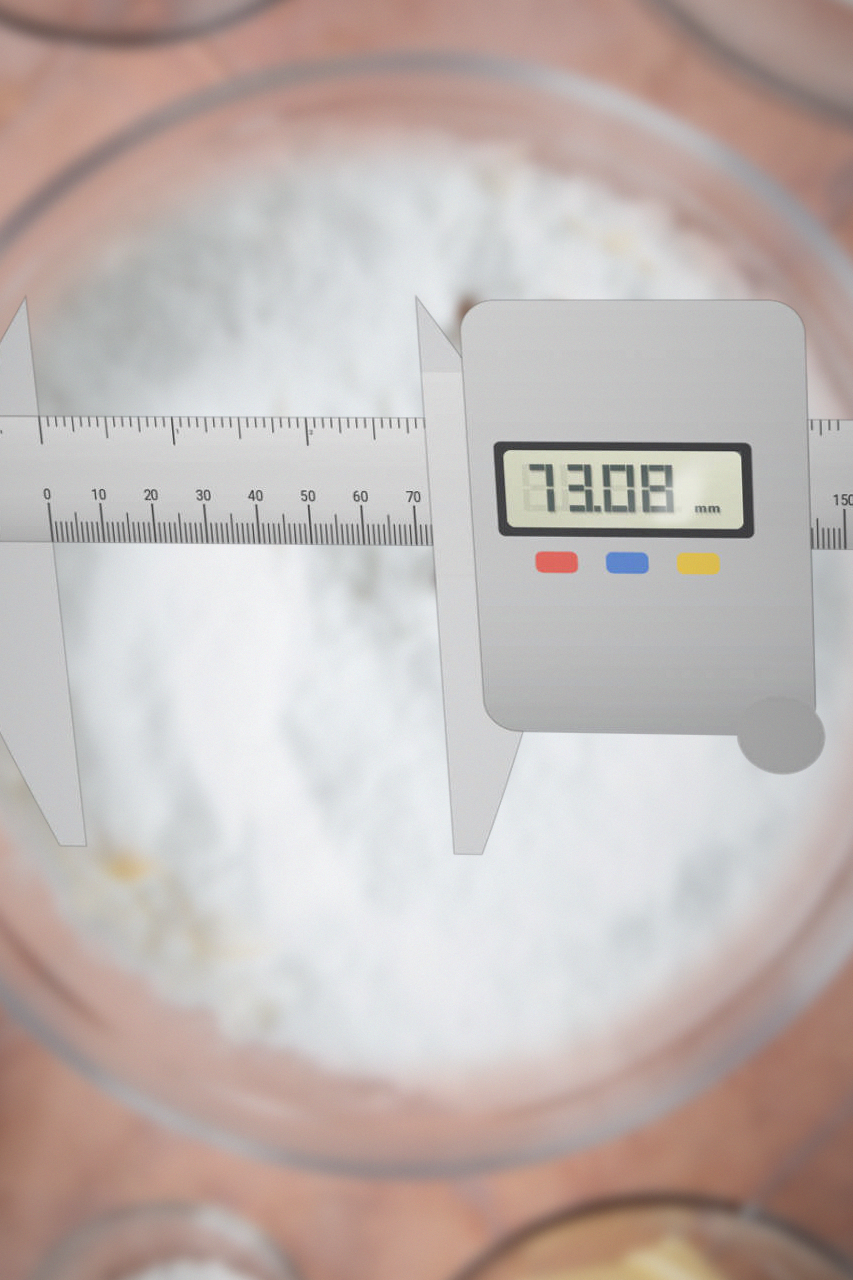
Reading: 73.08 mm
